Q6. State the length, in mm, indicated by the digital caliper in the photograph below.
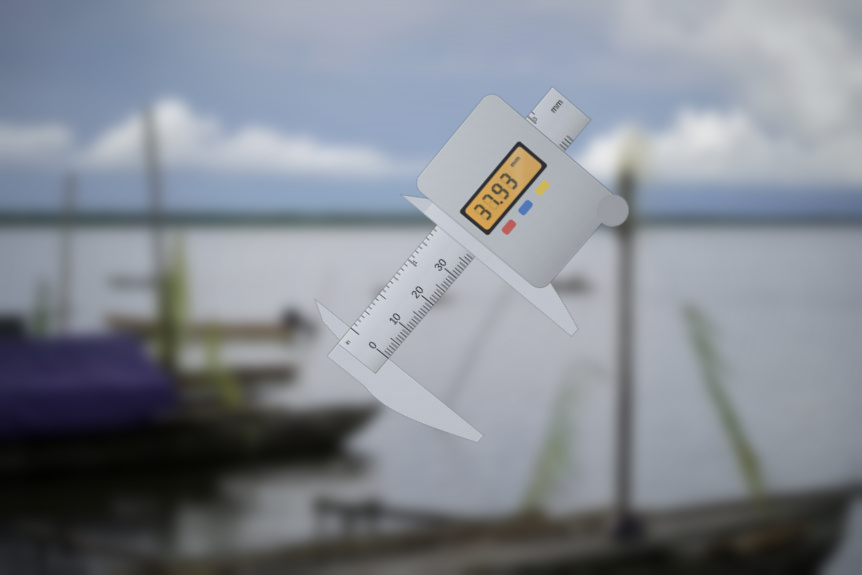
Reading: 37.93 mm
